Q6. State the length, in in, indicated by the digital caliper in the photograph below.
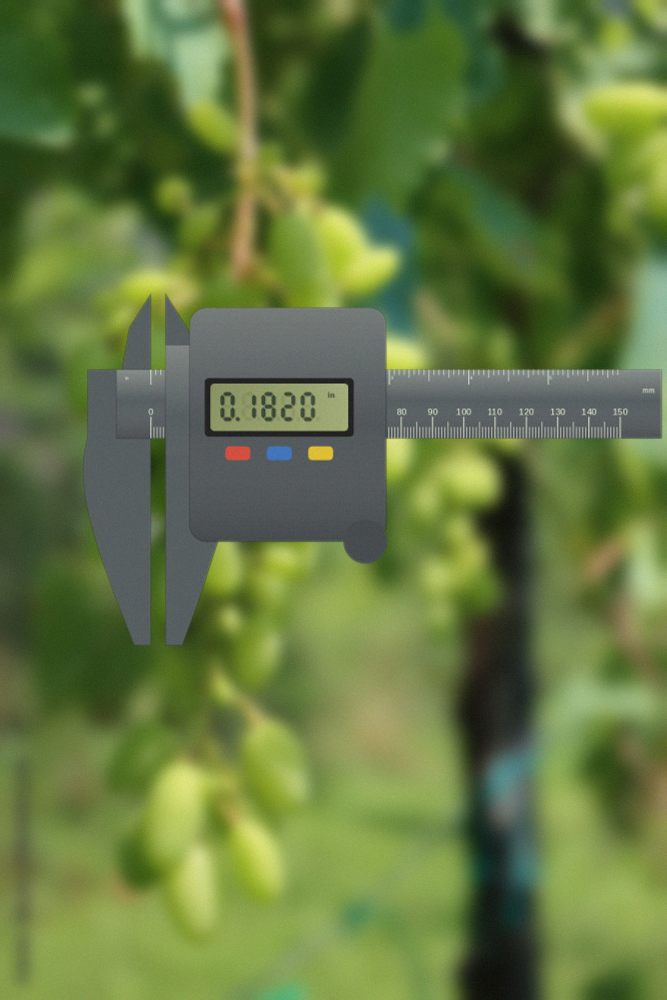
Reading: 0.1820 in
